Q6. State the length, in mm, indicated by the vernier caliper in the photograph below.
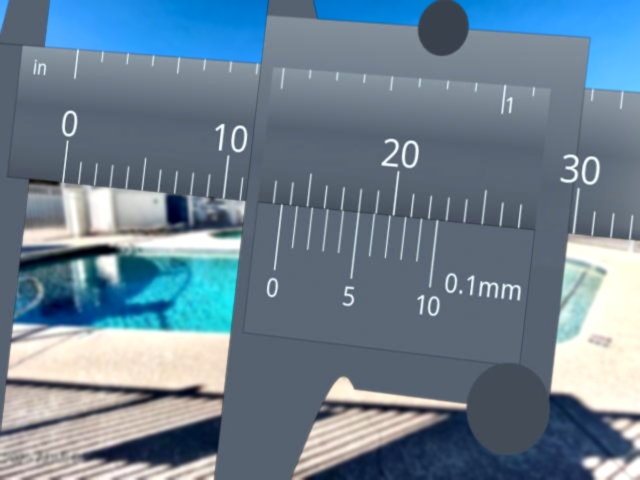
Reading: 13.5 mm
